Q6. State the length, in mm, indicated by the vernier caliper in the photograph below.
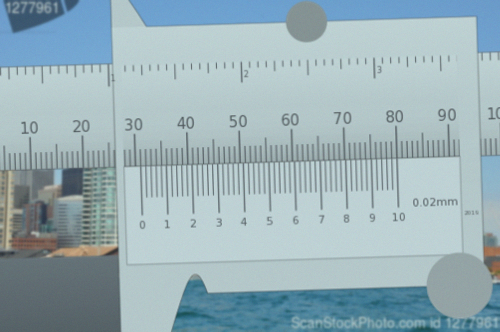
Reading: 31.0 mm
